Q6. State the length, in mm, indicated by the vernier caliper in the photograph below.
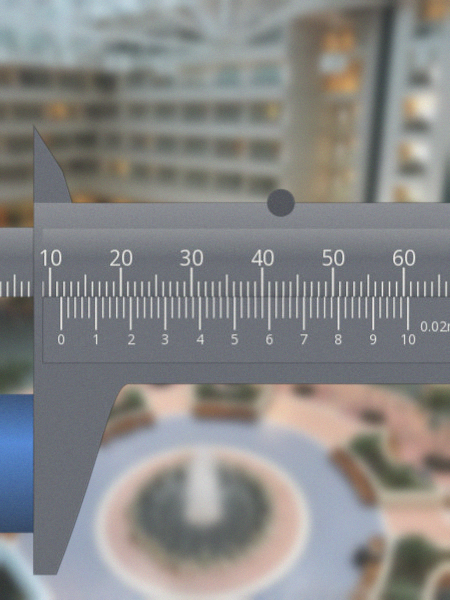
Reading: 11.6 mm
